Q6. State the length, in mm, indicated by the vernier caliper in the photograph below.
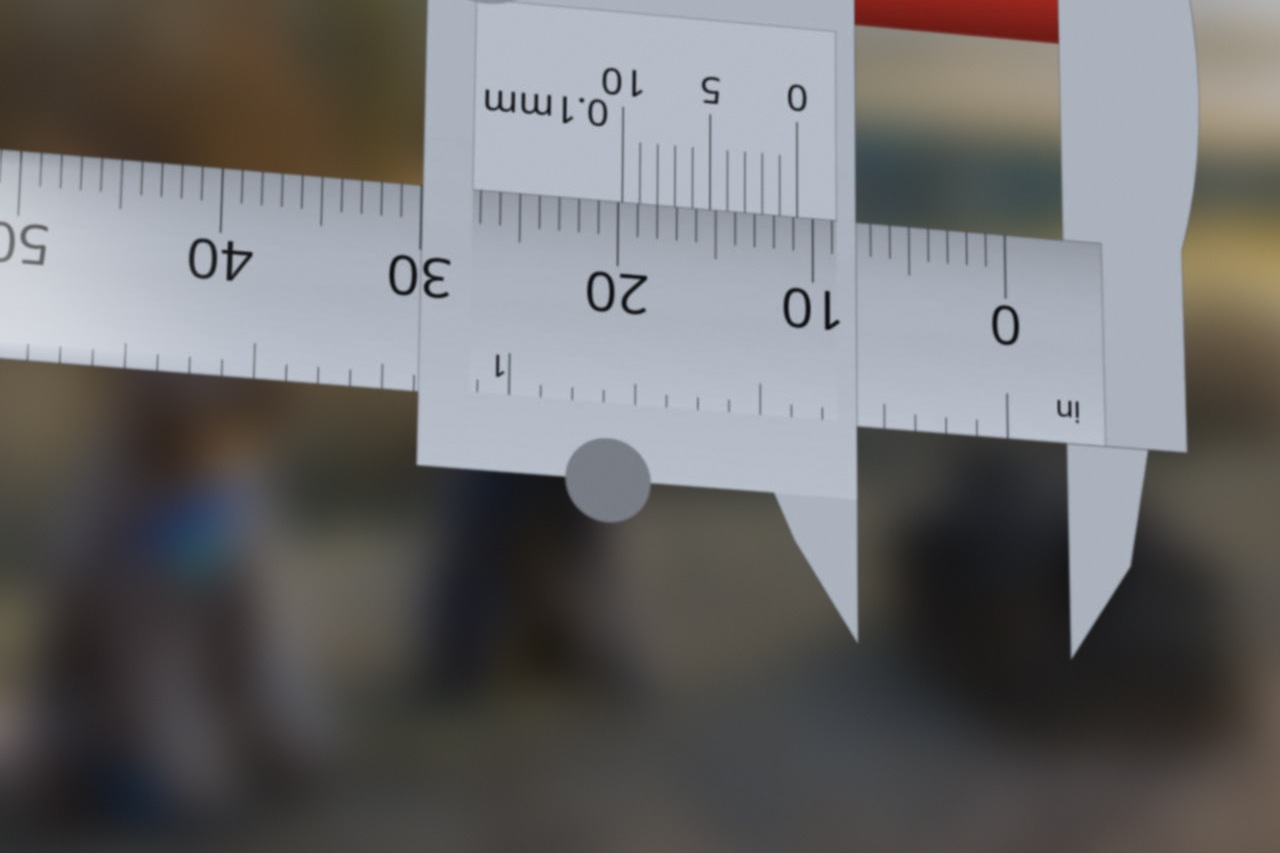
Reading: 10.8 mm
